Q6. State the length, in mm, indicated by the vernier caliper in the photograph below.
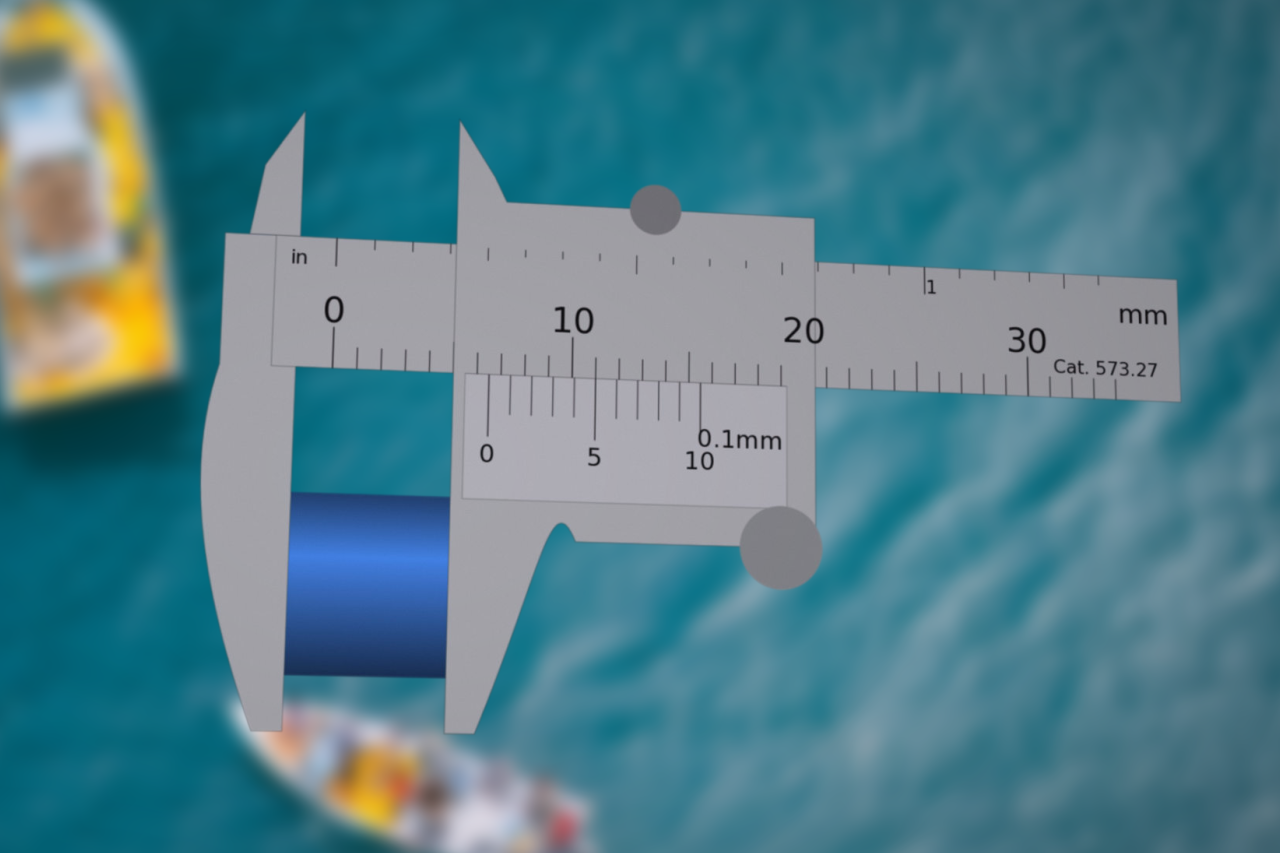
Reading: 6.5 mm
